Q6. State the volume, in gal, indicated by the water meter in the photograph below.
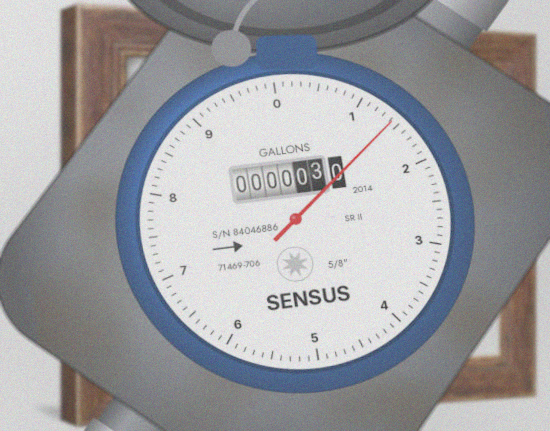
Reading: 31.4 gal
